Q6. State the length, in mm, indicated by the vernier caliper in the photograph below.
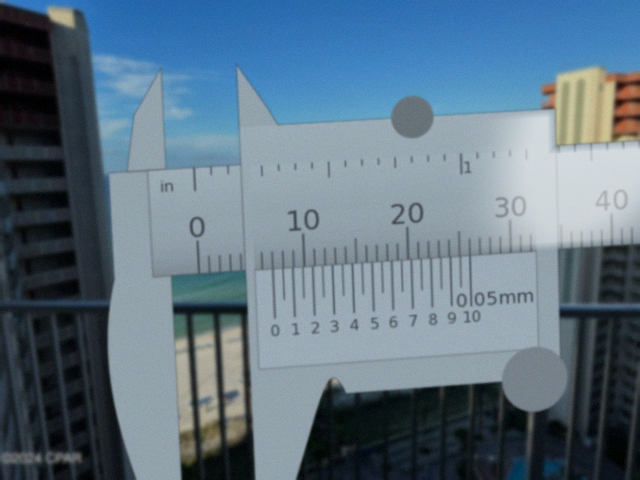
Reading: 7.0 mm
